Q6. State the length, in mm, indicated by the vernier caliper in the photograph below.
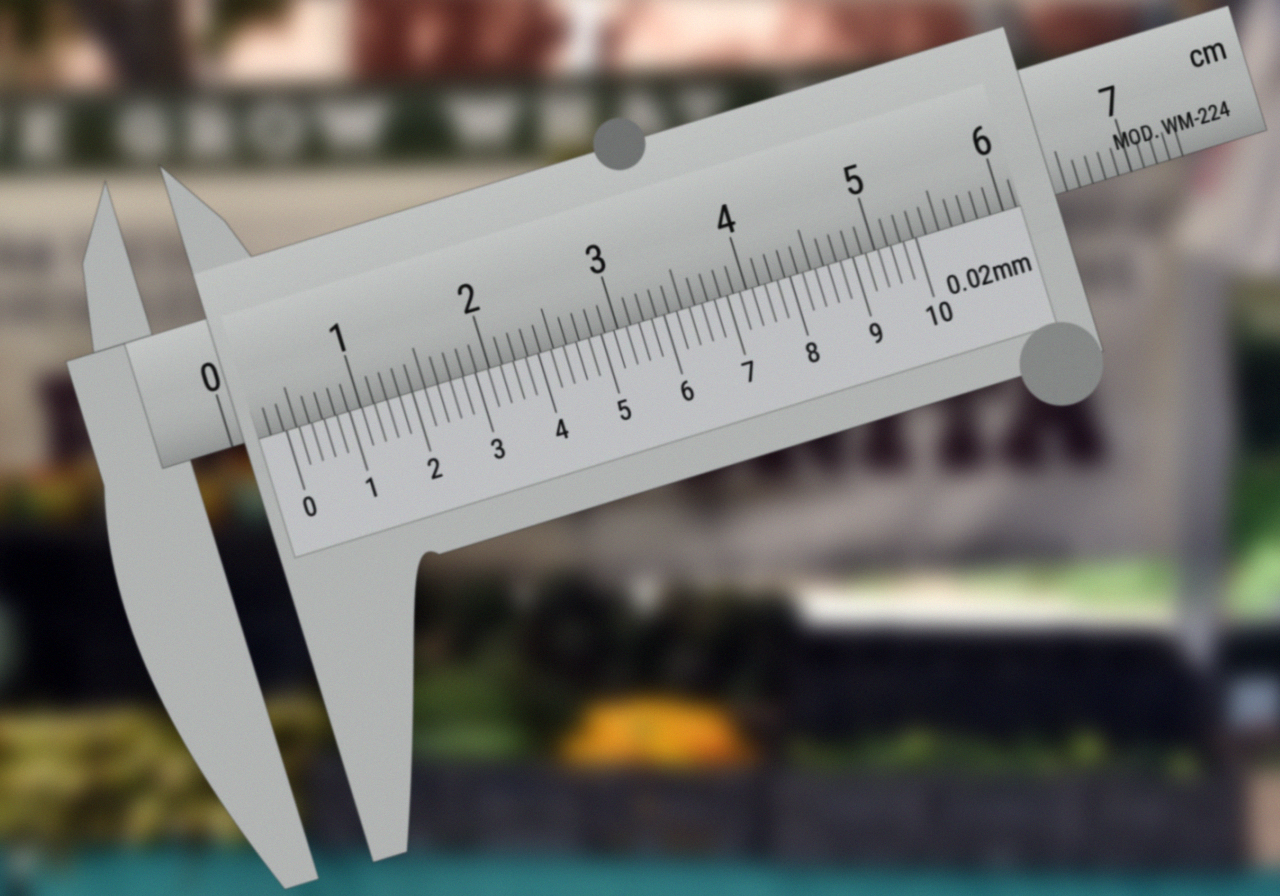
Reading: 4.2 mm
